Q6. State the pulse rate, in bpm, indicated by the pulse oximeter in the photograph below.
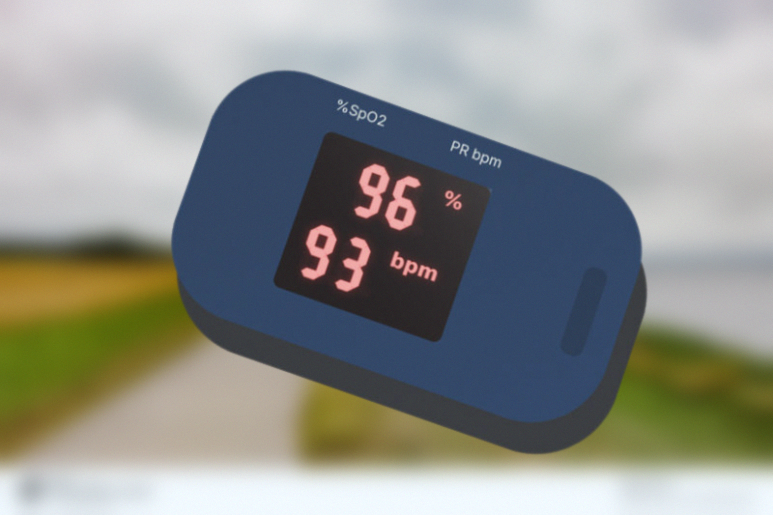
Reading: 93 bpm
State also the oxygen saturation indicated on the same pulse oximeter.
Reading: 96 %
